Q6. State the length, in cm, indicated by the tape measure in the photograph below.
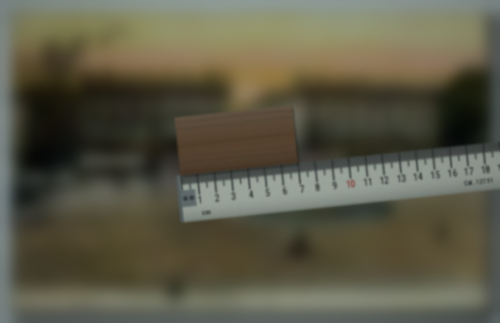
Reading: 7 cm
